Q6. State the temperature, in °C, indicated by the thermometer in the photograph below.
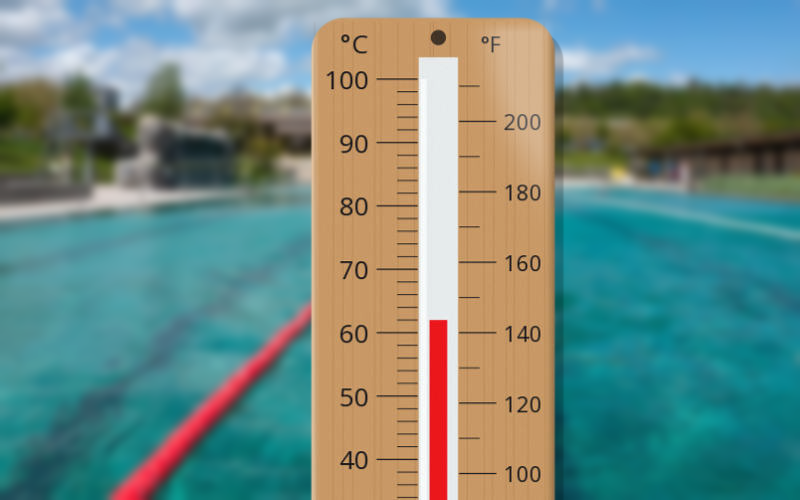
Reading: 62 °C
